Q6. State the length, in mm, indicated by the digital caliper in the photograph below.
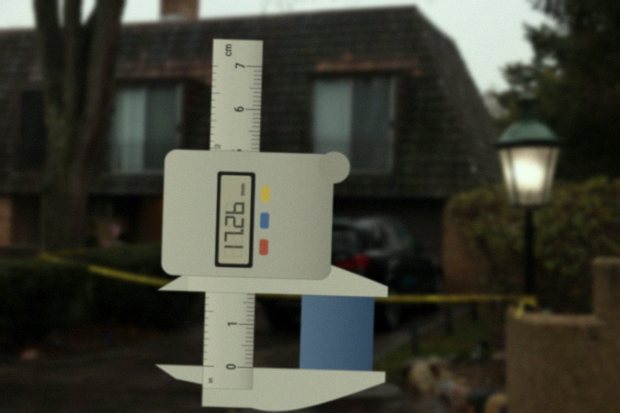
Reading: 17.26 mm
